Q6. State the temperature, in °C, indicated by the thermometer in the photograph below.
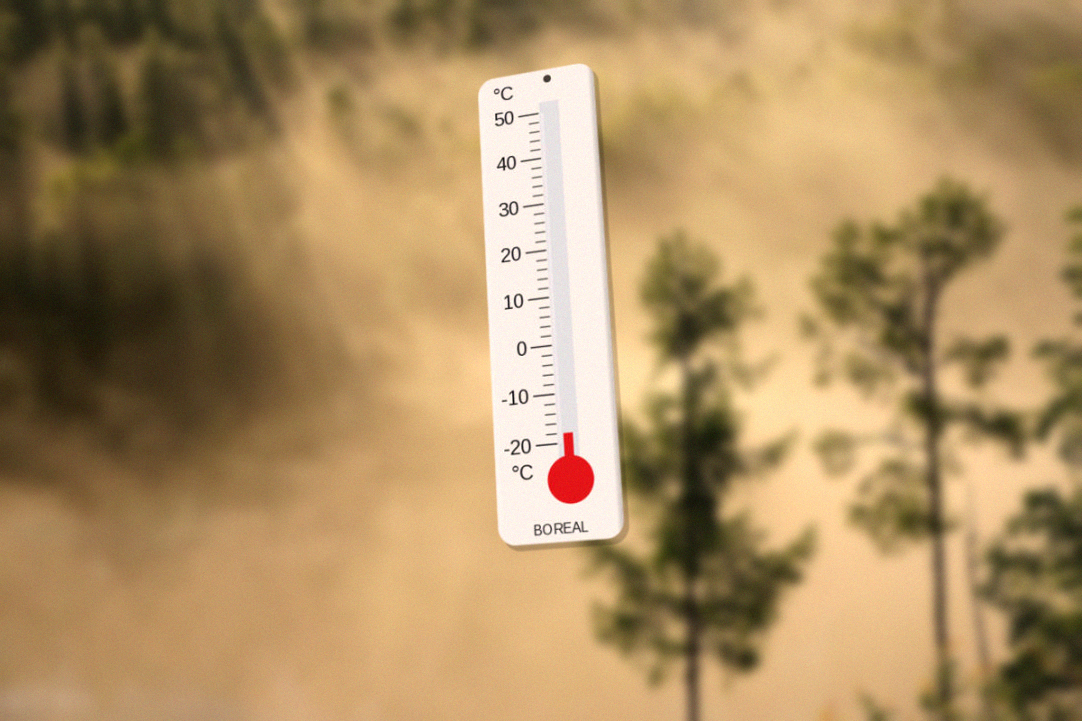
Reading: -18 °C
